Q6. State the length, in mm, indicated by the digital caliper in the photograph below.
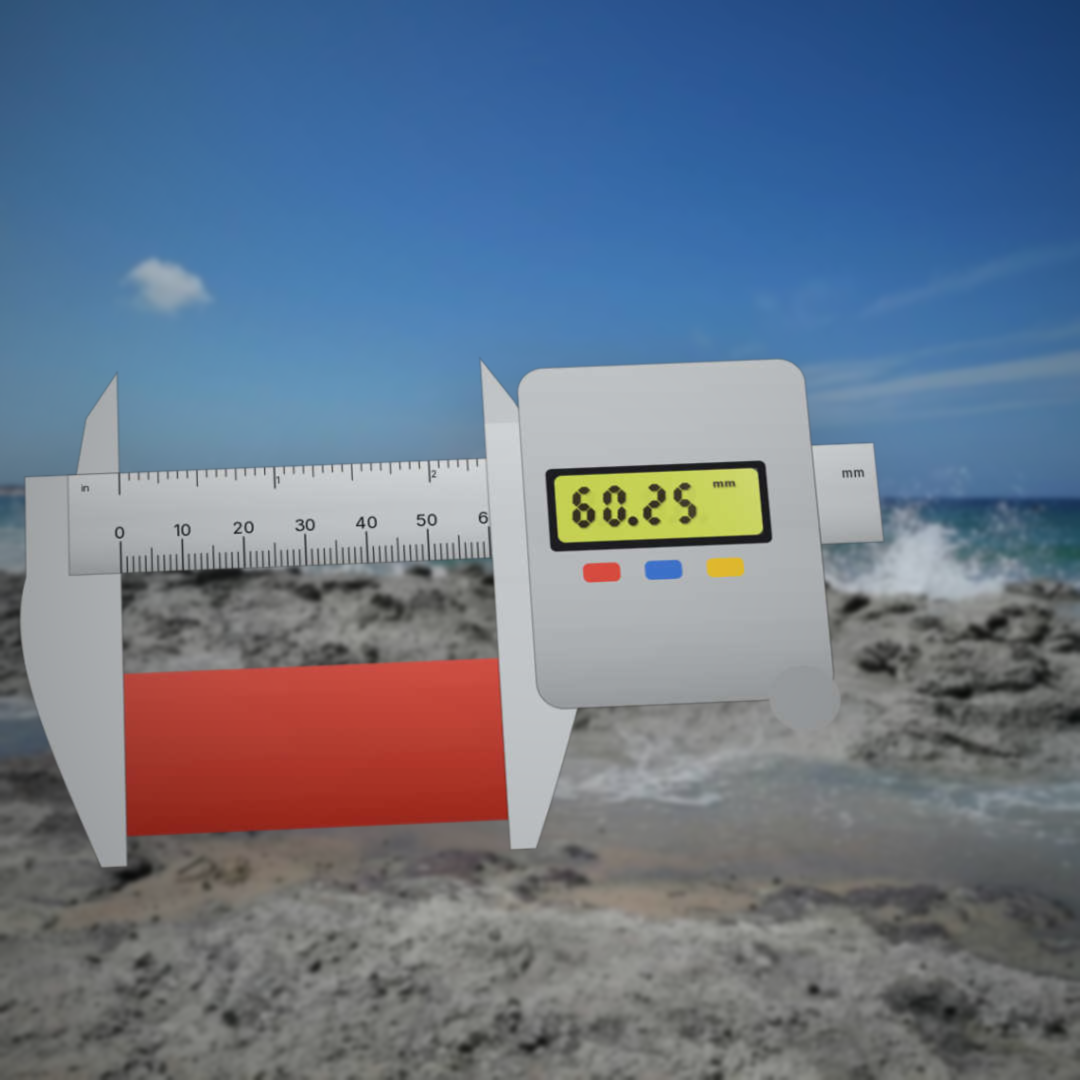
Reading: 60.25 mm
